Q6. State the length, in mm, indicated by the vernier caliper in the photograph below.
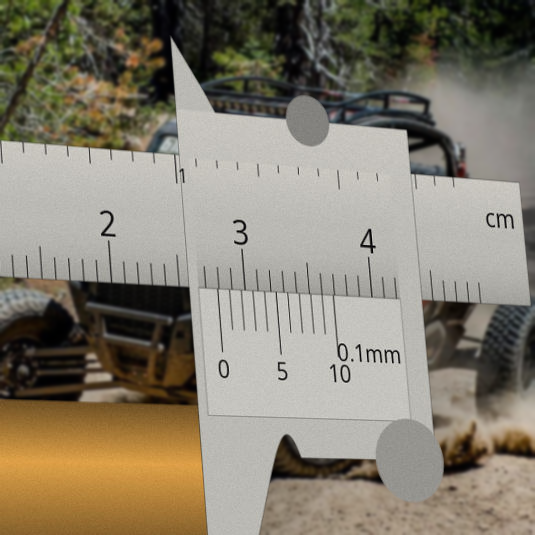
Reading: 27.9 mm
